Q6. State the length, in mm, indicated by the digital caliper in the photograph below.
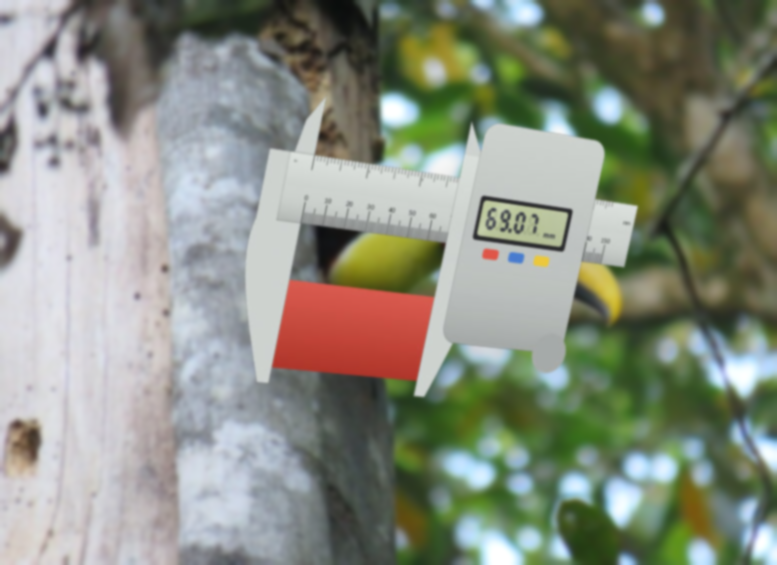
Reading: 69.07 mm
